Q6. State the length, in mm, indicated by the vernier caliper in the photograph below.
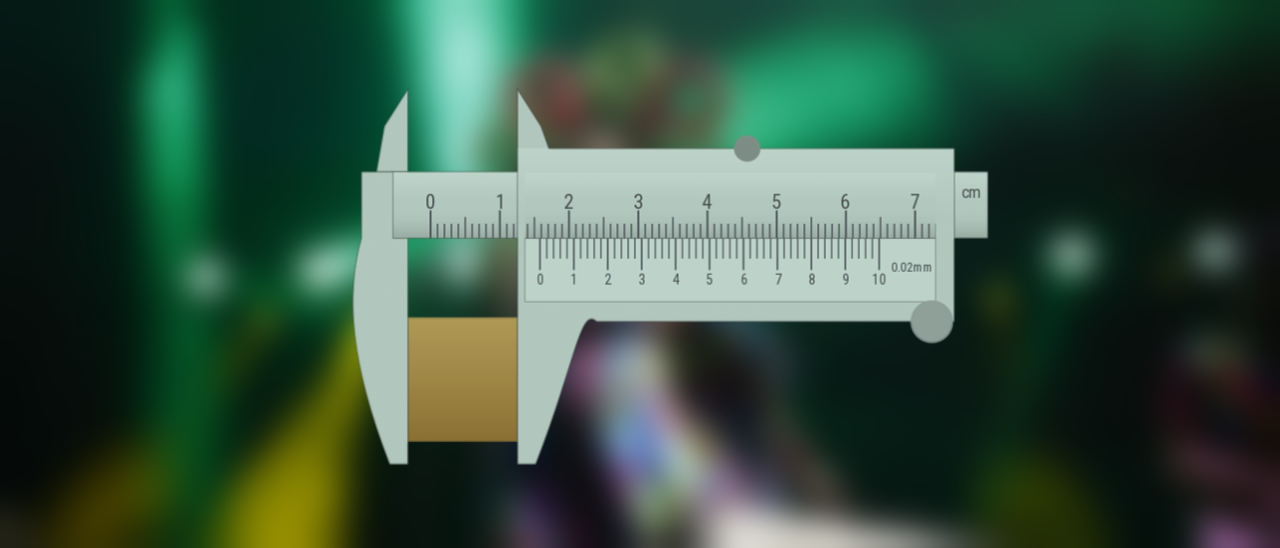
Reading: 15.8 mm
